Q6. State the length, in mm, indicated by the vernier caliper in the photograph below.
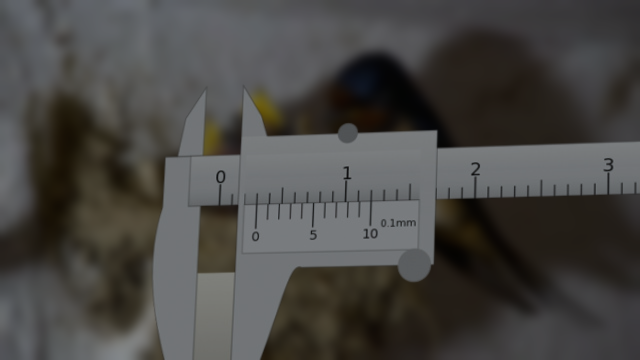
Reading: 3.0 mm
